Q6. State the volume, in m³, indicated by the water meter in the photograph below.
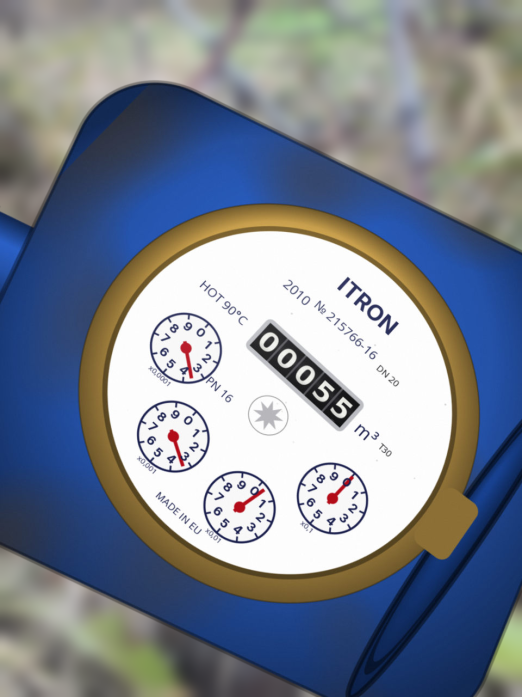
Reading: 55.0033 m³
